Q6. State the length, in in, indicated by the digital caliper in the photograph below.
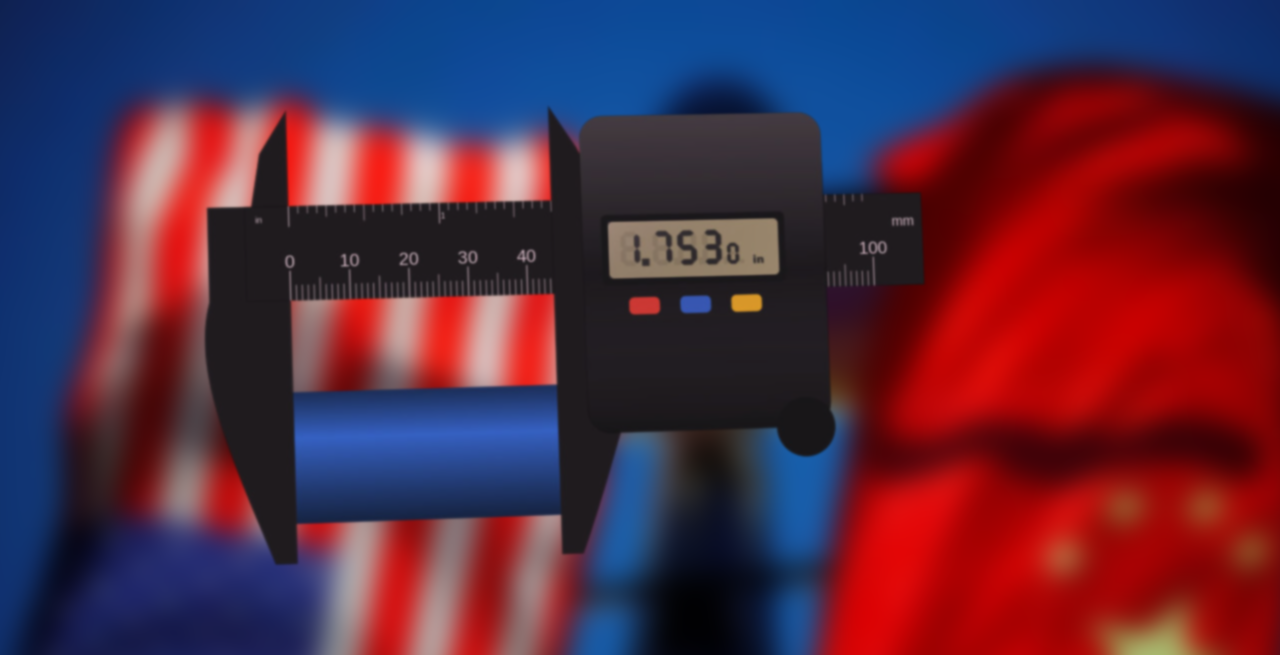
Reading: 1.7530 in
